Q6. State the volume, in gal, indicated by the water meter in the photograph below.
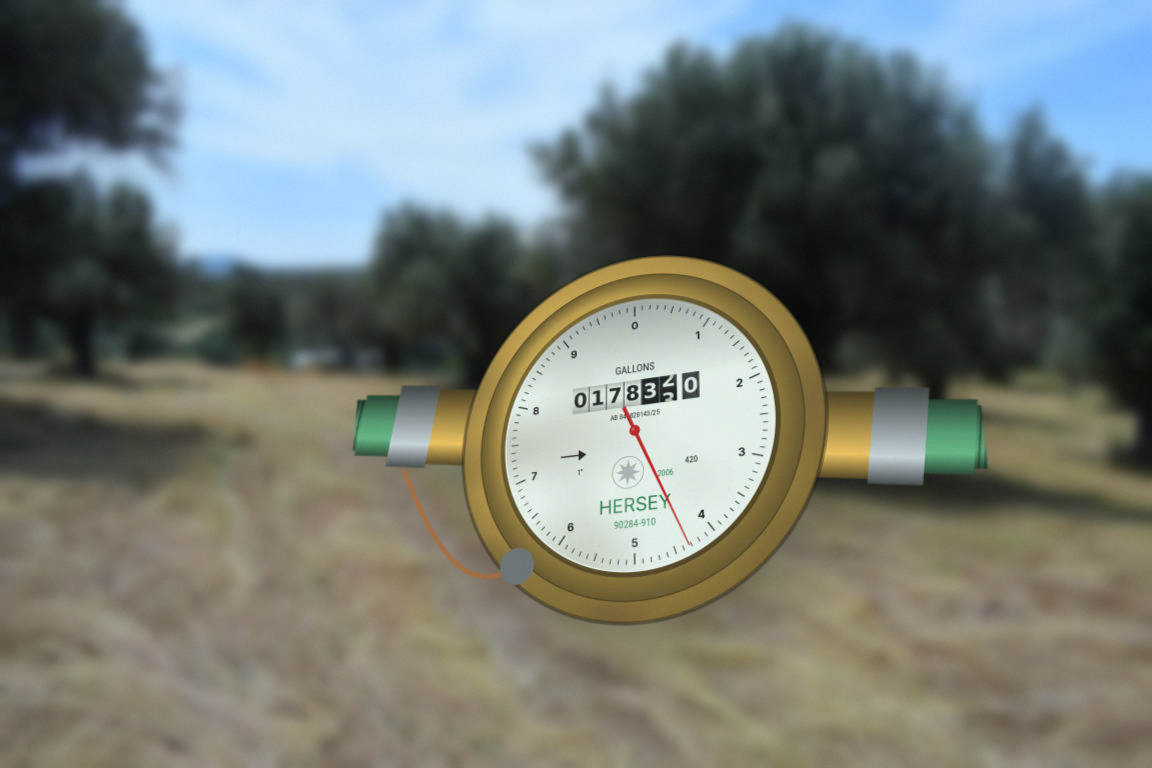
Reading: 178324.3 gal
